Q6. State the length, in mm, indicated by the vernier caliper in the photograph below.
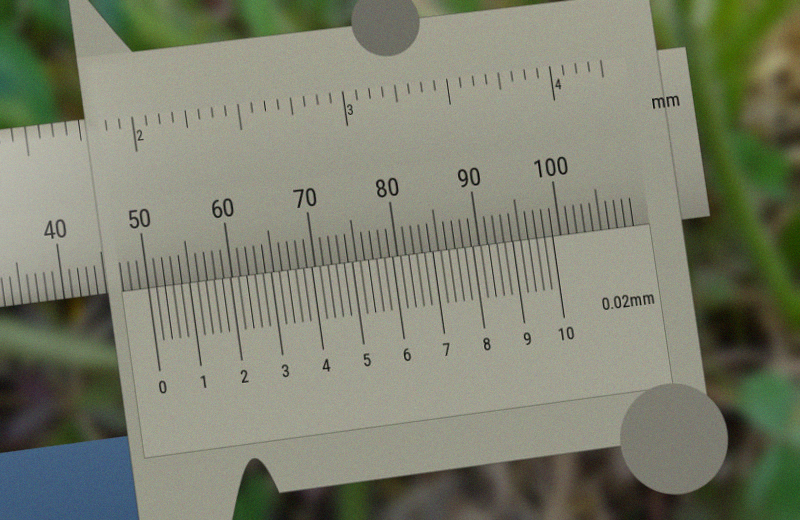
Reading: 50.0 mm
